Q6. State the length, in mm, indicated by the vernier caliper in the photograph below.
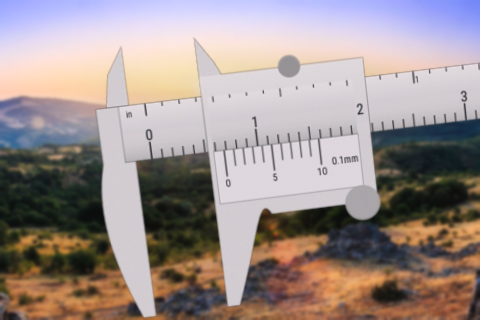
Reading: 6.8 mm
